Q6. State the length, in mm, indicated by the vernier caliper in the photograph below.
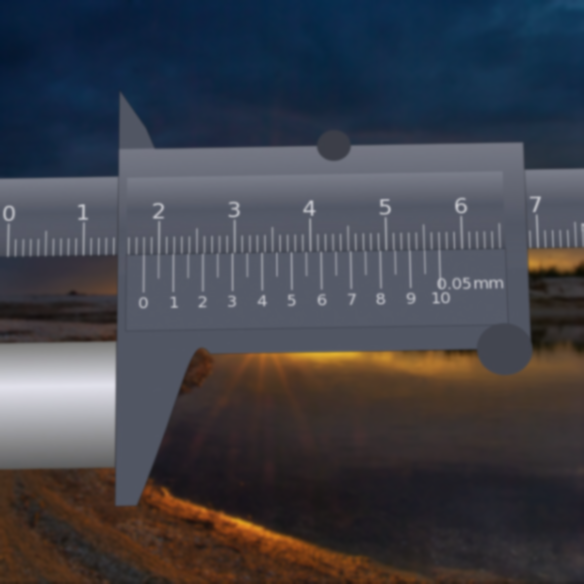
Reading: 18.0 mm
